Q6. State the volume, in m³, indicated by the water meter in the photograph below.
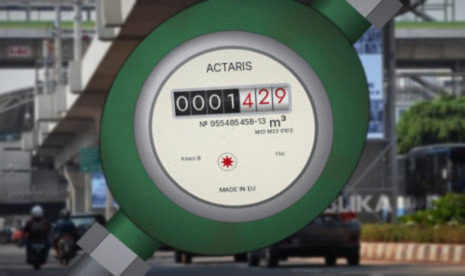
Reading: 1.429 m³
